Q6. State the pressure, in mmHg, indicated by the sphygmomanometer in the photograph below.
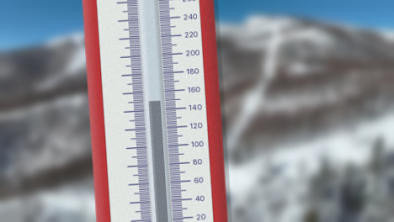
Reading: 150 mmHg
